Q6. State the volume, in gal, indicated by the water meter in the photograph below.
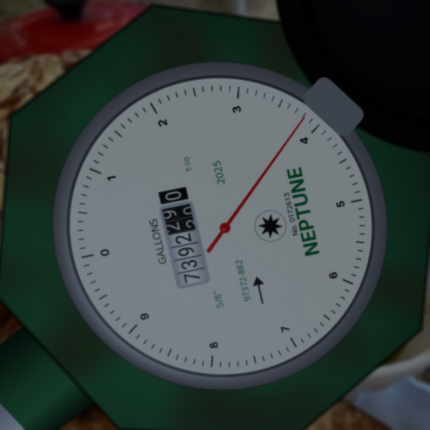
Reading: 7392293.8 gal
